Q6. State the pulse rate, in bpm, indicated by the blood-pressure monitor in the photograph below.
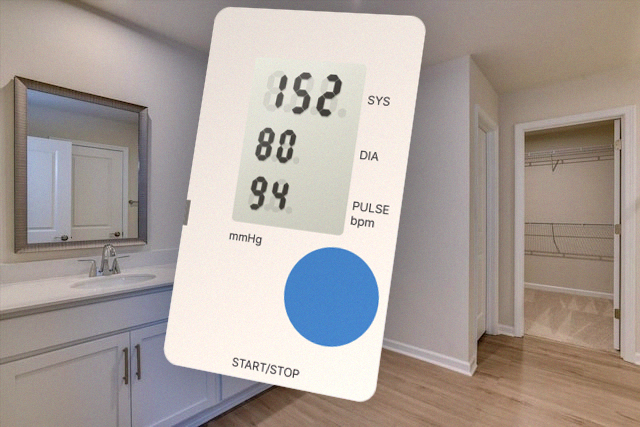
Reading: 94 bpm
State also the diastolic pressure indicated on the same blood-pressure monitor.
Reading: 80 mmHg
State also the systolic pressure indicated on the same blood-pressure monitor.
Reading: 152 mmHg
